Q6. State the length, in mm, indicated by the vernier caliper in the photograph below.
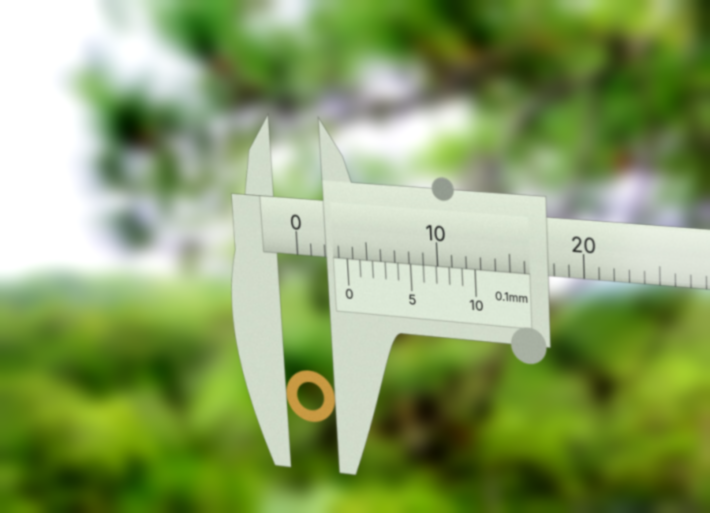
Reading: 3.6 mm
